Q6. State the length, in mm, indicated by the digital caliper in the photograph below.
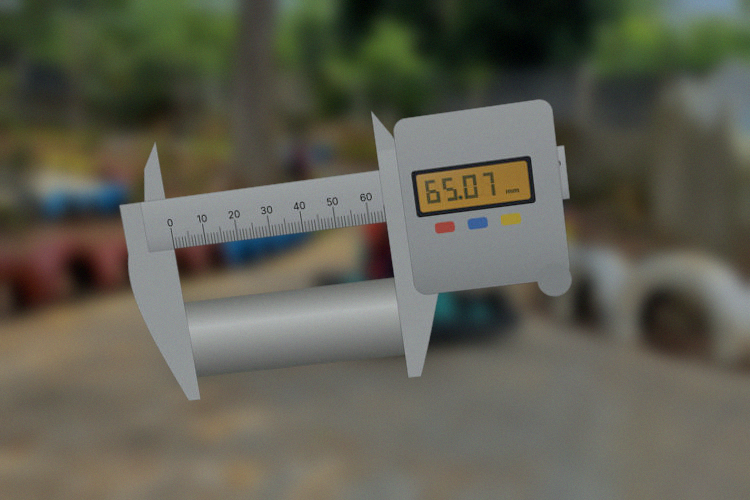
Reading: 65.07 mm
